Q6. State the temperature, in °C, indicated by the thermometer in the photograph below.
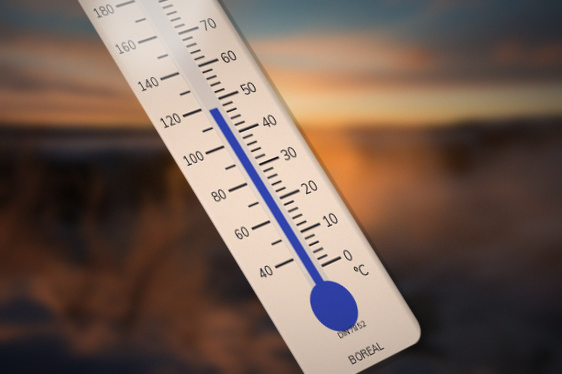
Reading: 48 °C
